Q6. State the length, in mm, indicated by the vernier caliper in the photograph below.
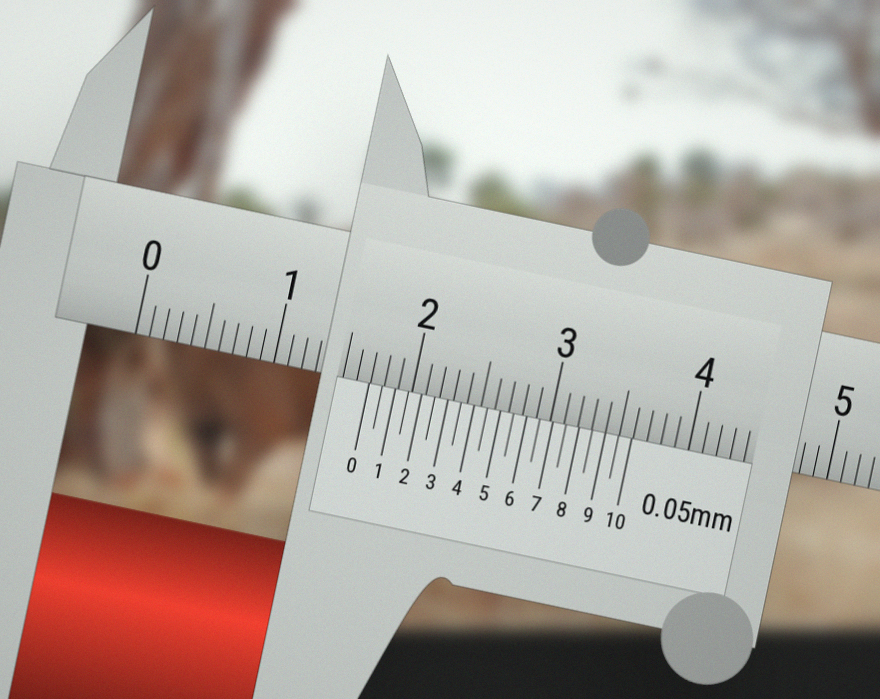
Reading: 16.9 mm
